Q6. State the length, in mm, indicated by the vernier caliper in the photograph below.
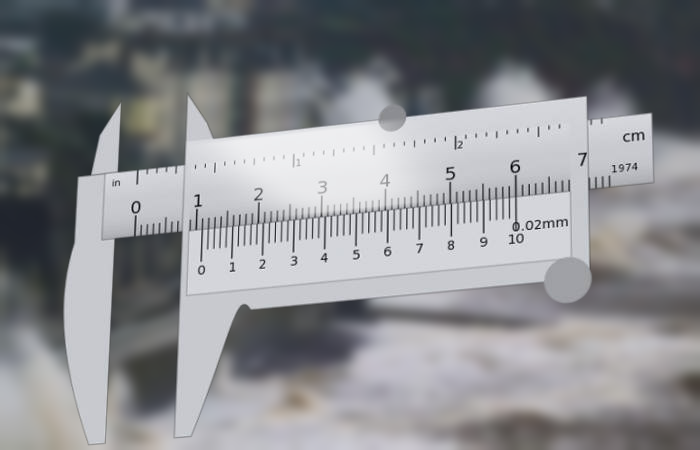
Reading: 11.0 mm
